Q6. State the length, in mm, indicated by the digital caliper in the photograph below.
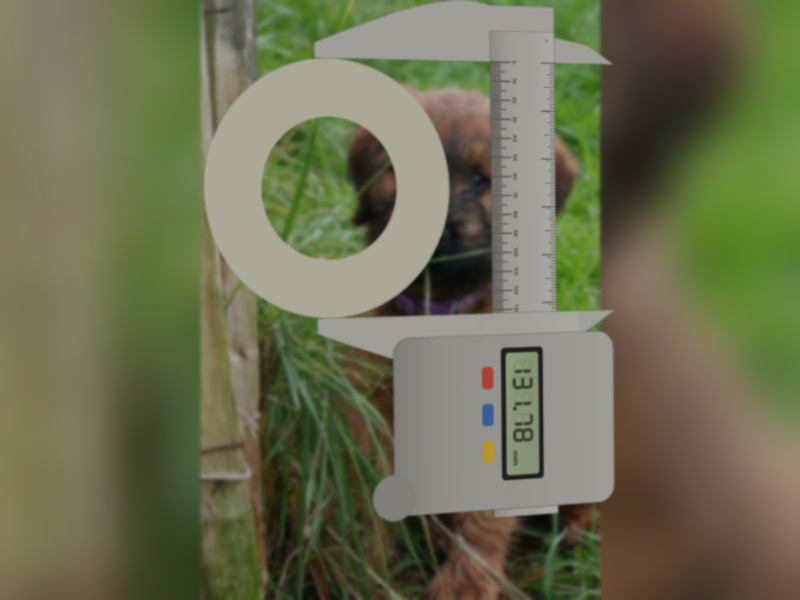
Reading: 131.78 mm
